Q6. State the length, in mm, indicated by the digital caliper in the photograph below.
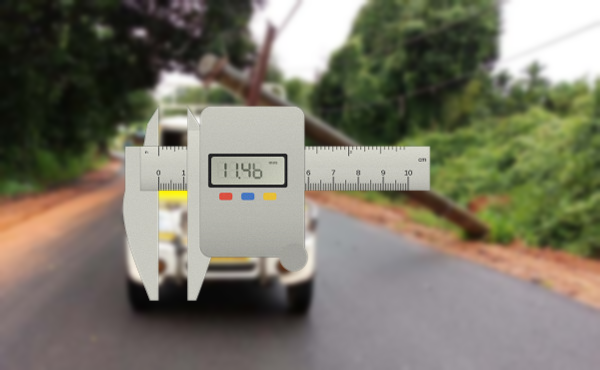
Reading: 11.46 mm
